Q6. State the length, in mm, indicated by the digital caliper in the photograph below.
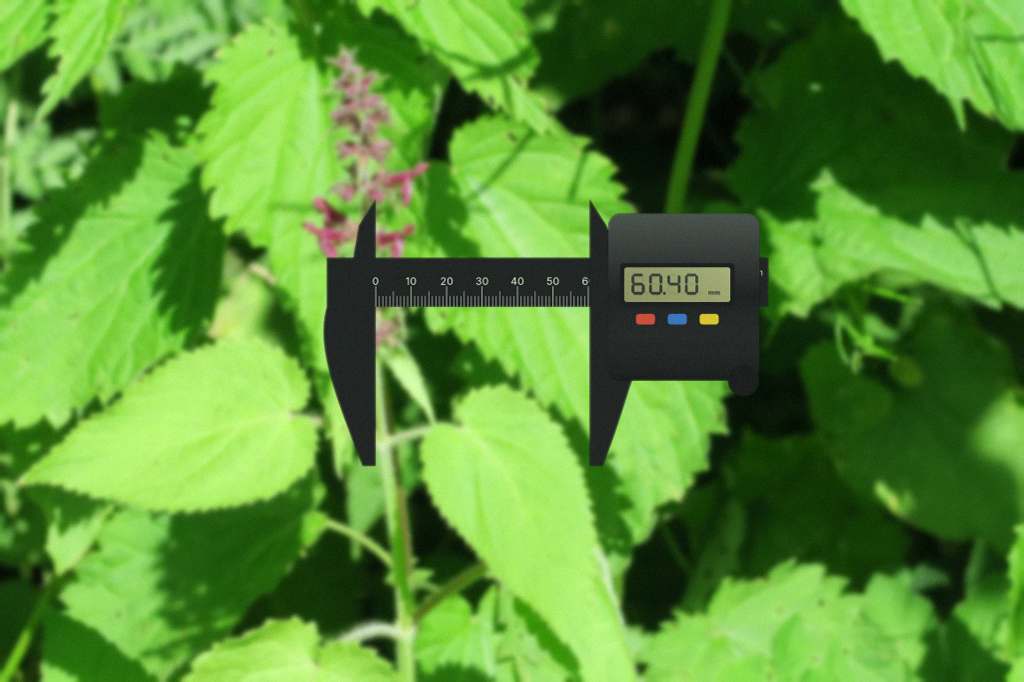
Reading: 60.40 mm
